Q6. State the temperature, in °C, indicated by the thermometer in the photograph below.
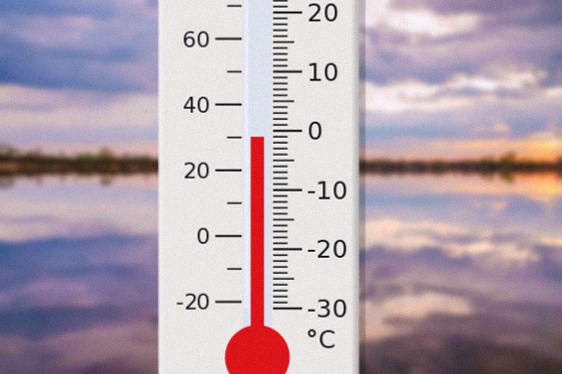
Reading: -1 °C
